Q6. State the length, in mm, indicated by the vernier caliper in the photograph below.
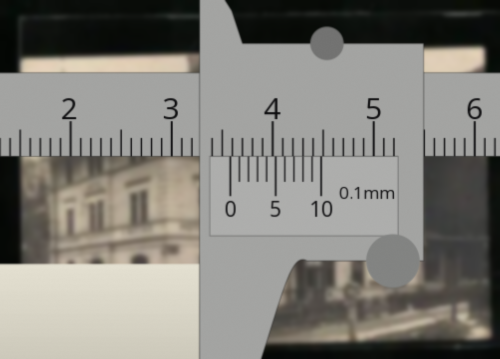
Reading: 35.8 mm
